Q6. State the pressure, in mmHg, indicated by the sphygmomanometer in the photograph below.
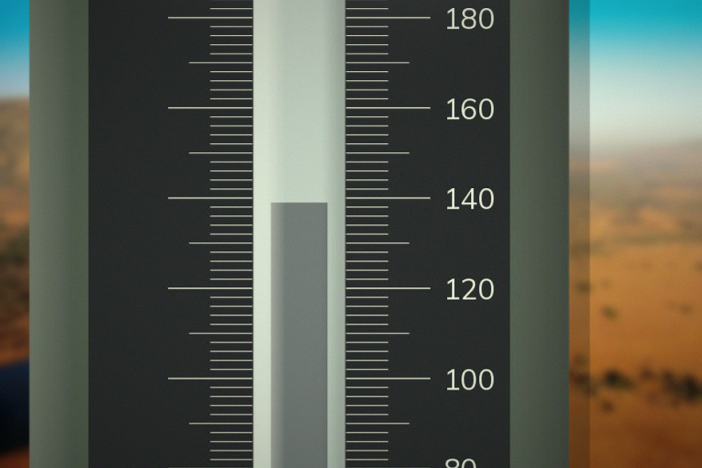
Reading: 139 mmHg
